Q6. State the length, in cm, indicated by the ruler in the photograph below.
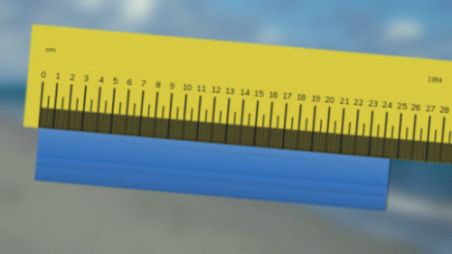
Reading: 24.5 cm
